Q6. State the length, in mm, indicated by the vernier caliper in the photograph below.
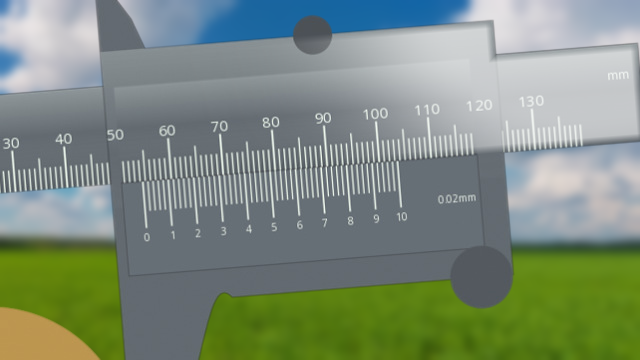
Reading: 54.5 mm
